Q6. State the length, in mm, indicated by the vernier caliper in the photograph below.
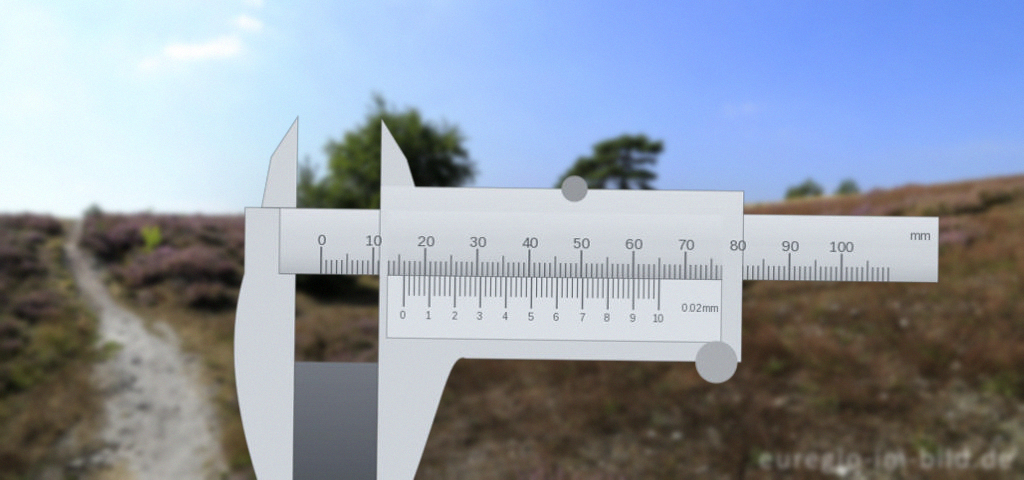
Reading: 16.0 mm
